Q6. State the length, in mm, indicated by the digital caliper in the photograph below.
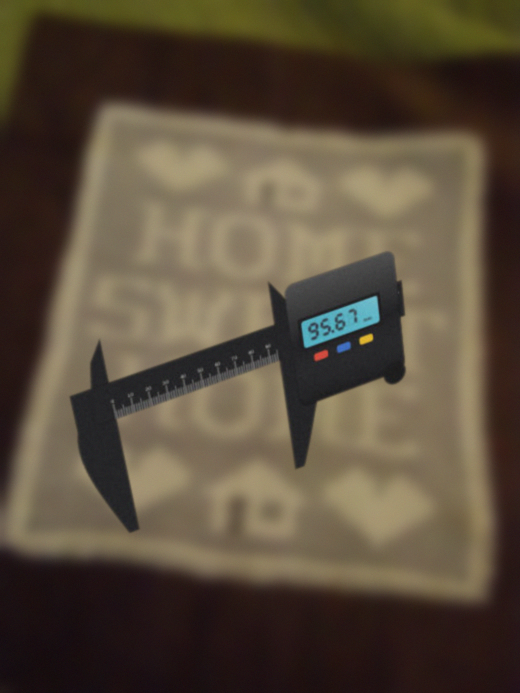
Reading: 95.67 mm
